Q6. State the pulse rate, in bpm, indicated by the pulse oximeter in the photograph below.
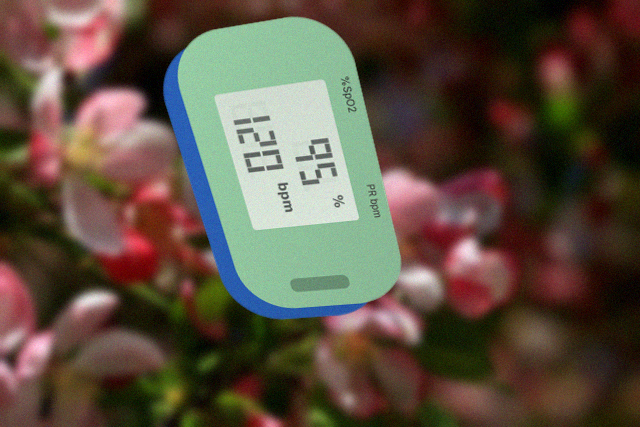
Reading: 120 bpm
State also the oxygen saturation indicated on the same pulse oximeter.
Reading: 95 %
